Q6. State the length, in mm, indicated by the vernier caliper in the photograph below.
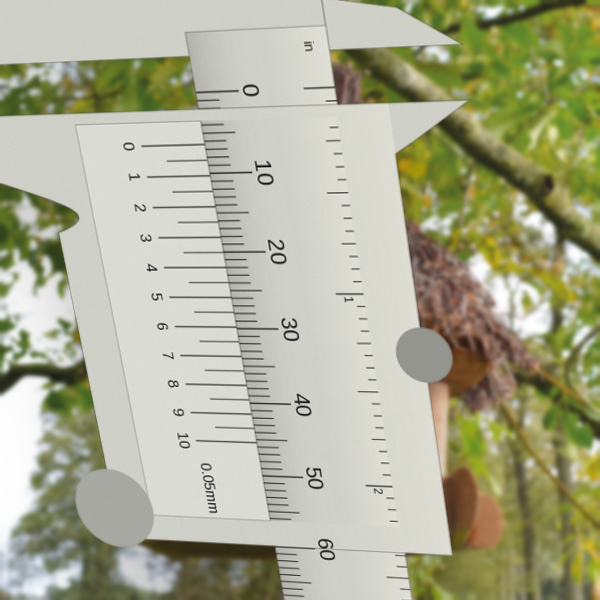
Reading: 6.4 mm
